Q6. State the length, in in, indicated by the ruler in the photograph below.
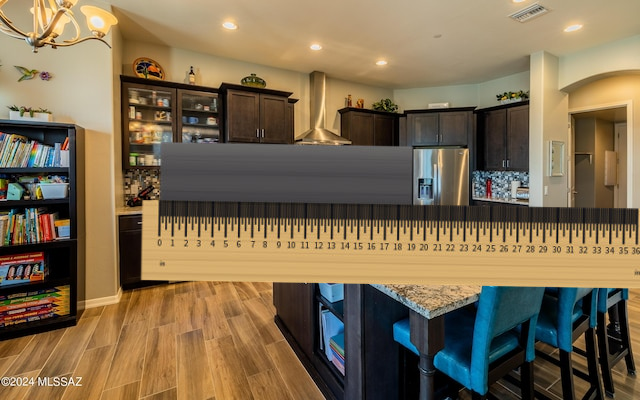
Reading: 19 in
